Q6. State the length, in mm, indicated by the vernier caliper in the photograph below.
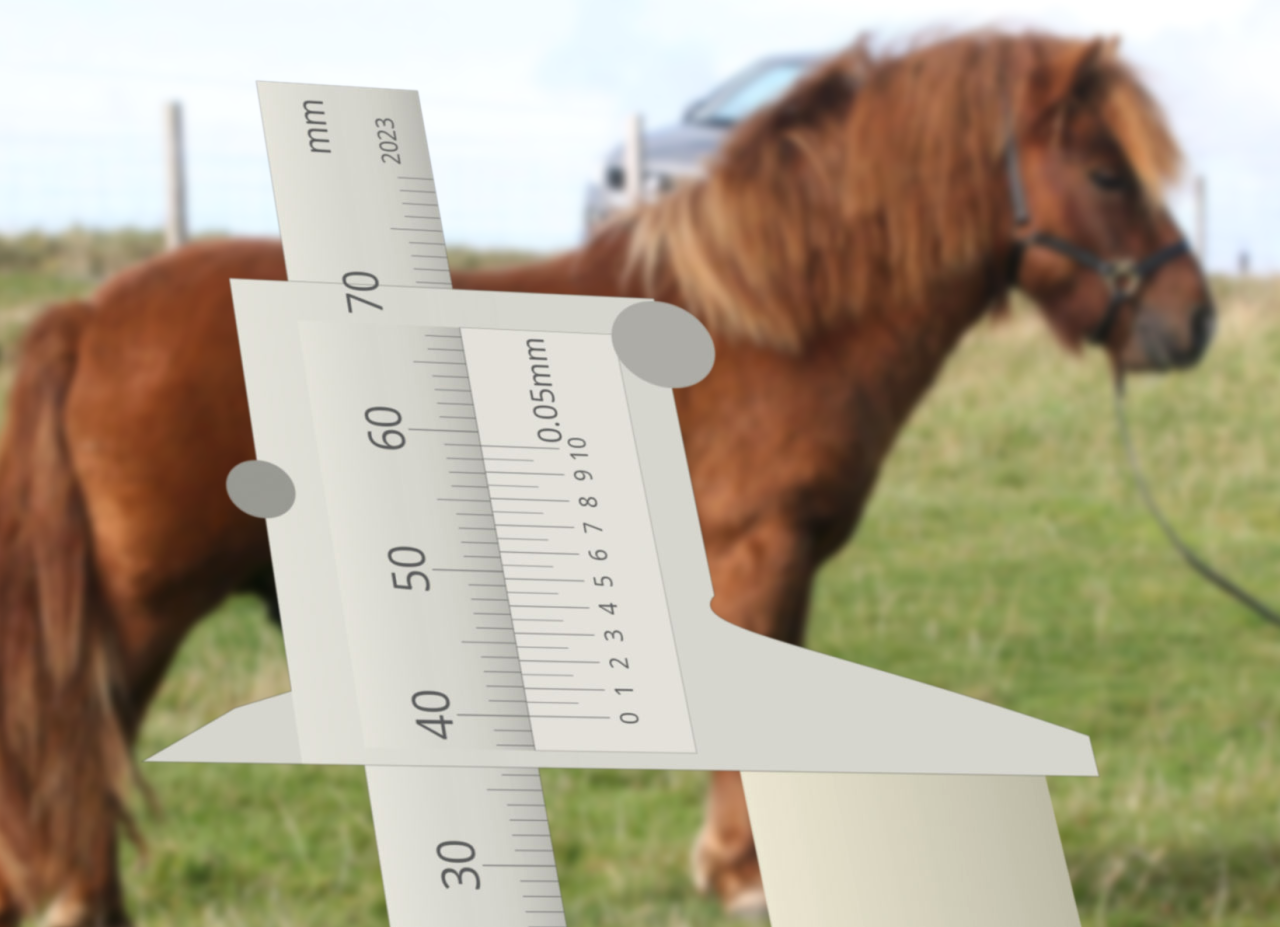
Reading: 40.0 mm
